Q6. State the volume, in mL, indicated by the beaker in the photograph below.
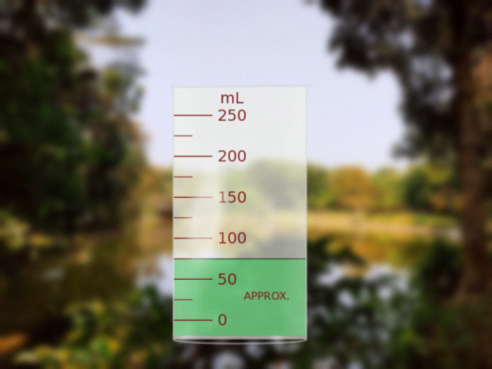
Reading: 75 mL
